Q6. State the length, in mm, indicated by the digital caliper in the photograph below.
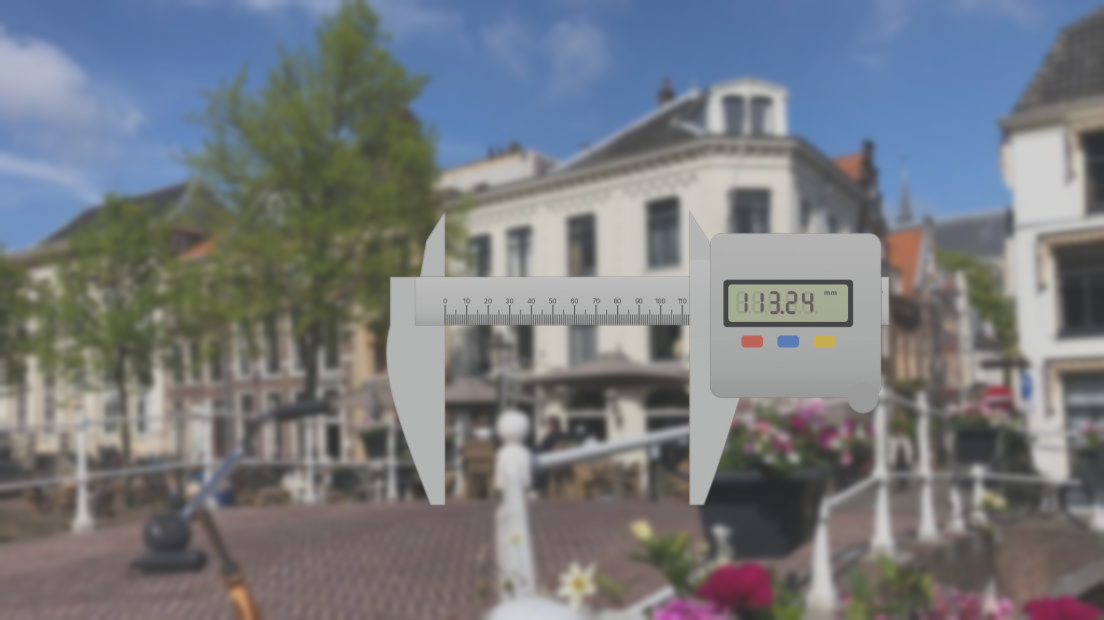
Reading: 113.24 mm
